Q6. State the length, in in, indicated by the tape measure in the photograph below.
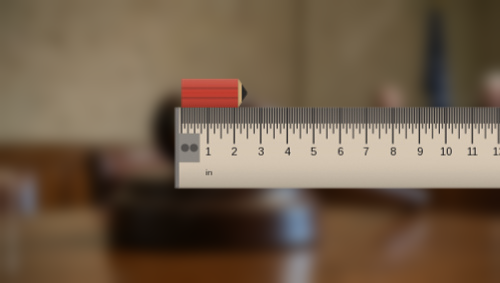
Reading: 2.5 in
